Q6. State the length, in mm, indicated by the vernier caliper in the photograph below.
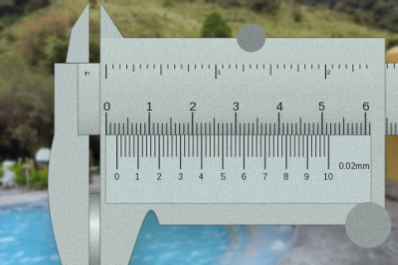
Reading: 2.5 mm
